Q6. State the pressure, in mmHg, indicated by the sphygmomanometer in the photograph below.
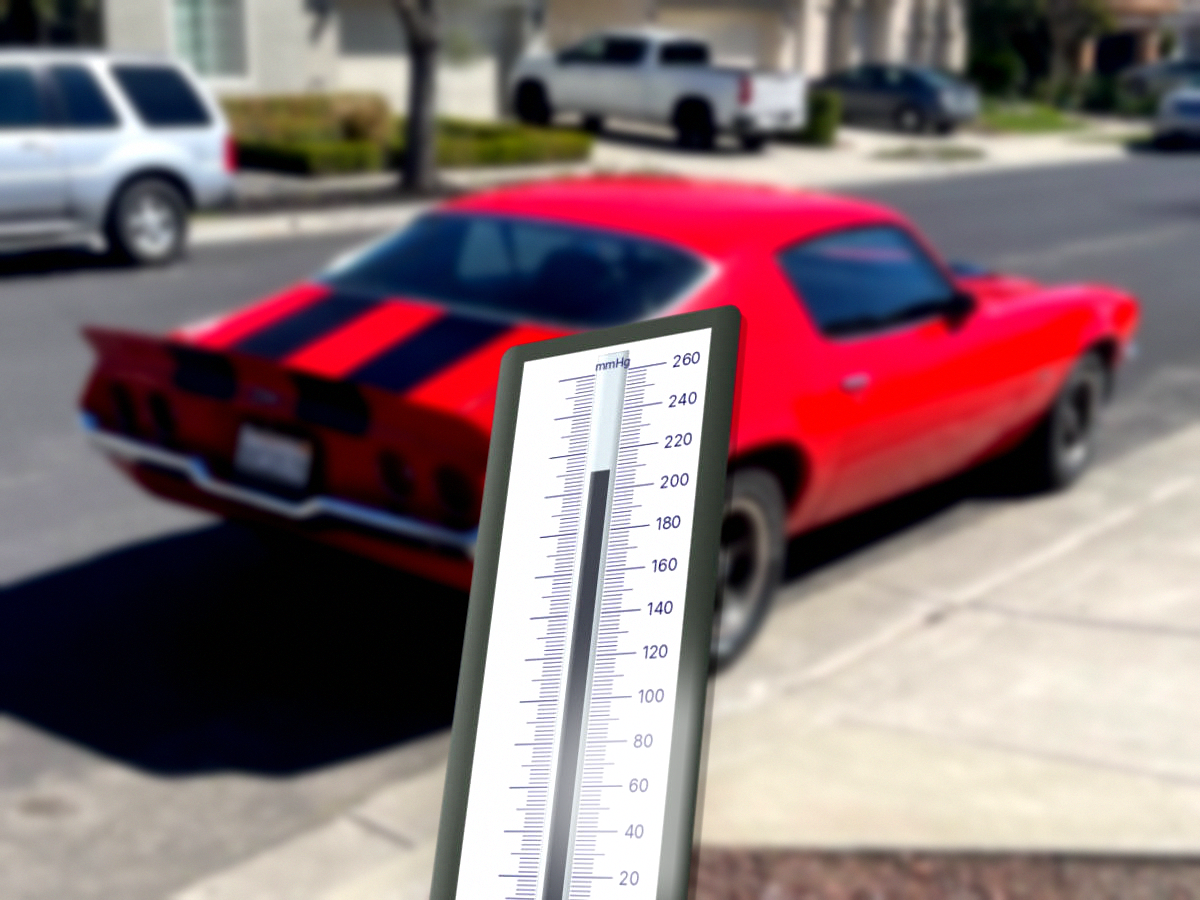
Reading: 210 mmHg
